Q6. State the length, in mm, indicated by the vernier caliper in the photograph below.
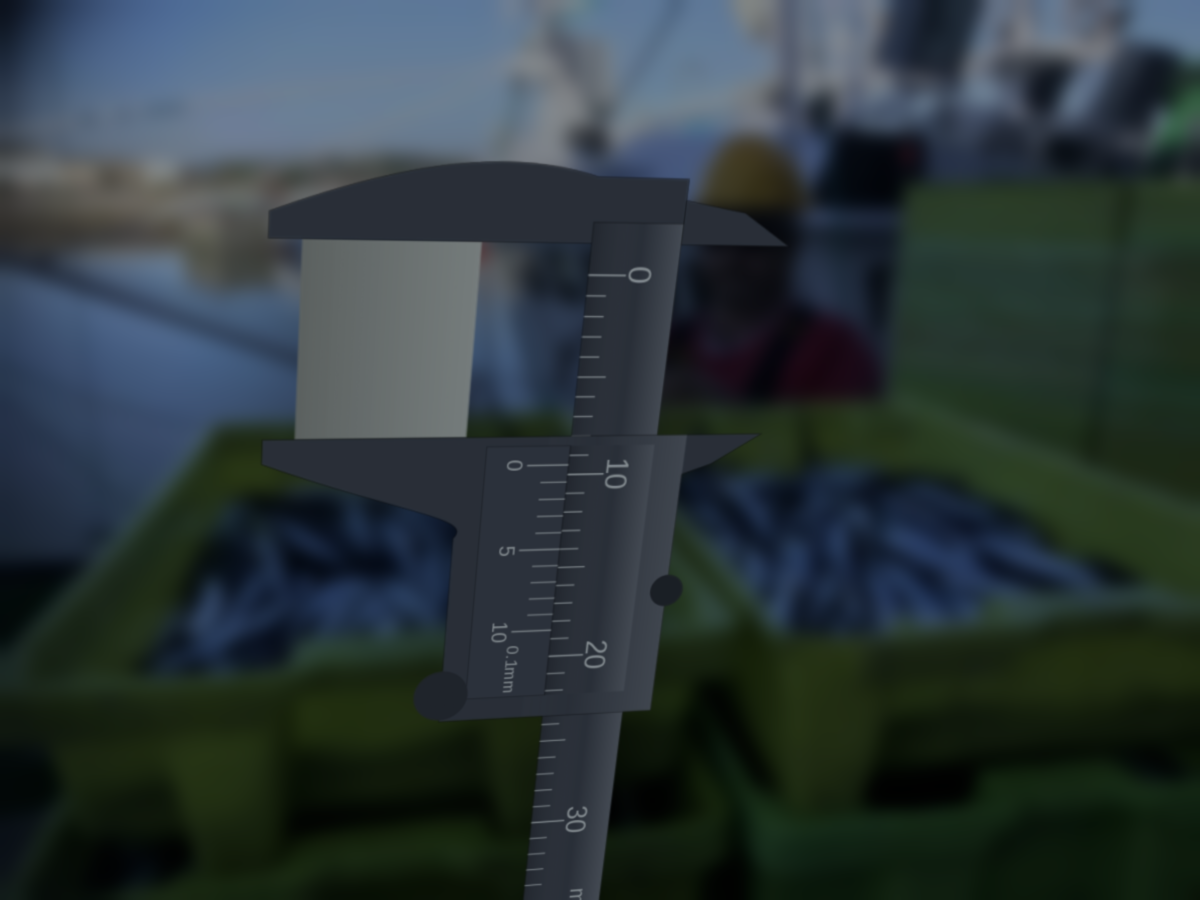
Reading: 9.5 mm
